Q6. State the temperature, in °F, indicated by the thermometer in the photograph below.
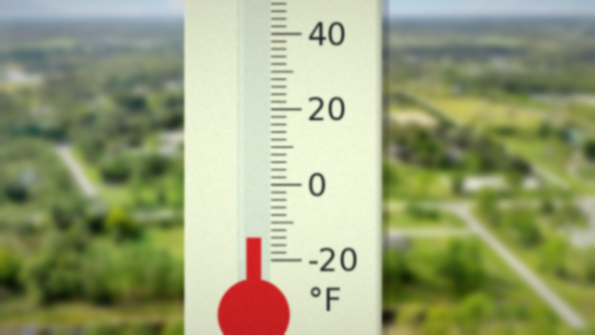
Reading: -14 °F
